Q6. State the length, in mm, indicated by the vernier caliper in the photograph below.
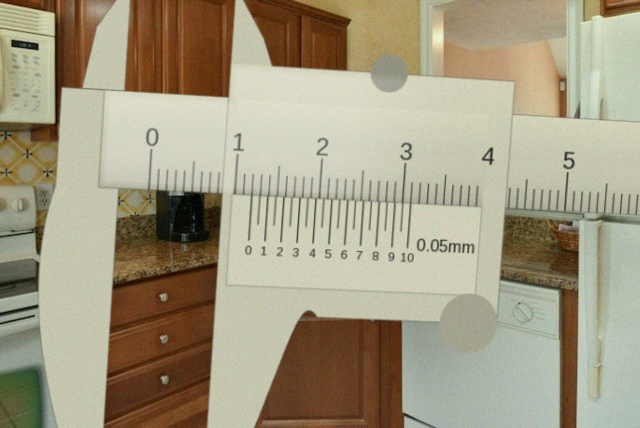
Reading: 12.0 mm
